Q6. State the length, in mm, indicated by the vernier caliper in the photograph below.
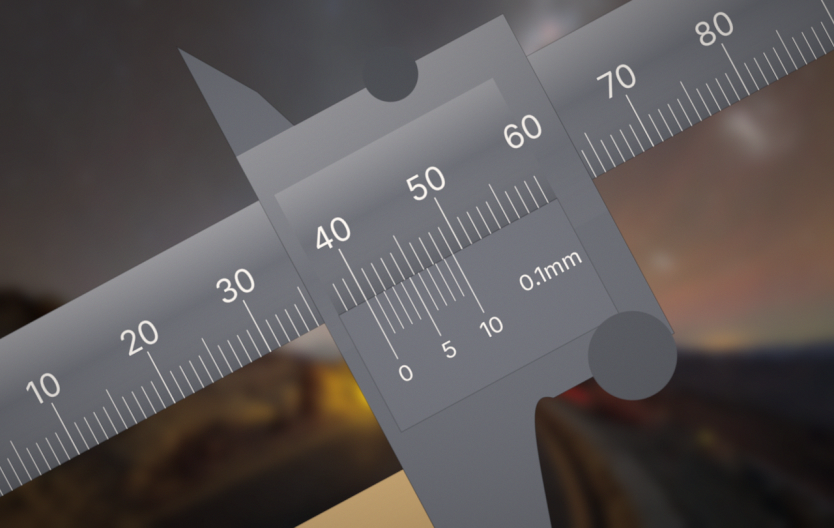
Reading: 40.0 mm
